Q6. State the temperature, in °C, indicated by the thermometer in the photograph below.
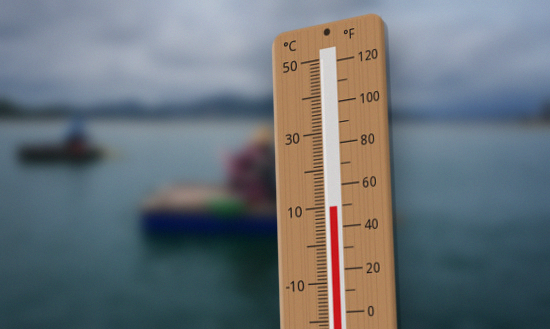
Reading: 10 °C
